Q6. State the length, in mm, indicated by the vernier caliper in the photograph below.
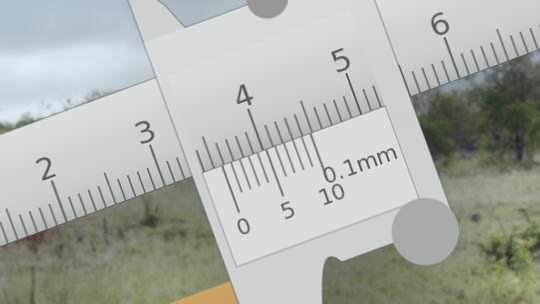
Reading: 35.8 mm
